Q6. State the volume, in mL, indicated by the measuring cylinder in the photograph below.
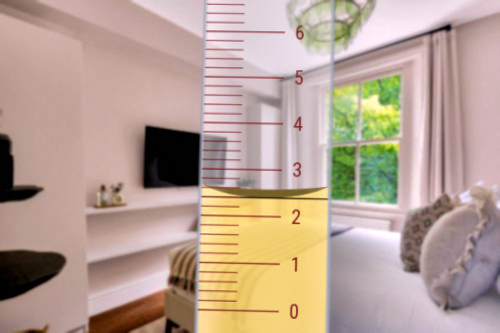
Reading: 2.4 mL
